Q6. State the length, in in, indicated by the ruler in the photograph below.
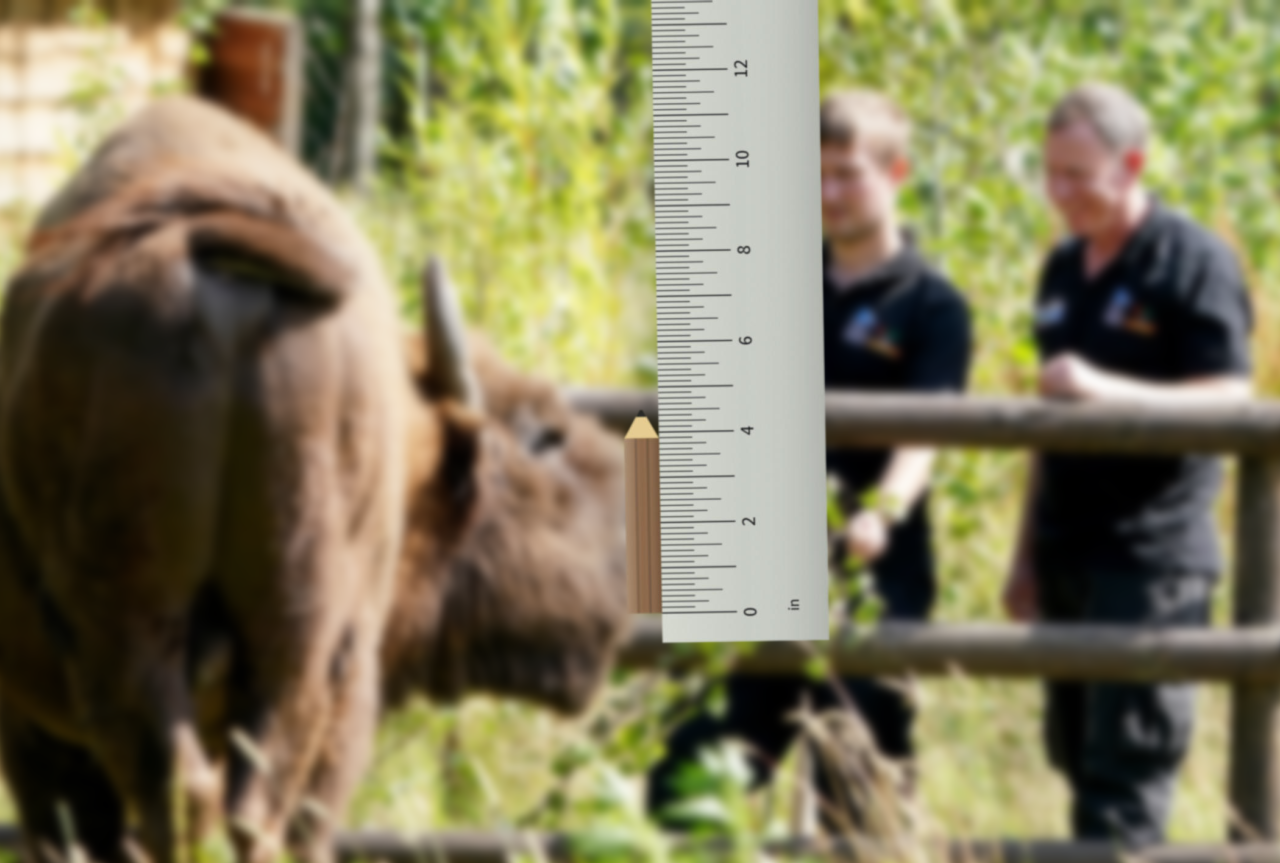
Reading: 4.5 in
